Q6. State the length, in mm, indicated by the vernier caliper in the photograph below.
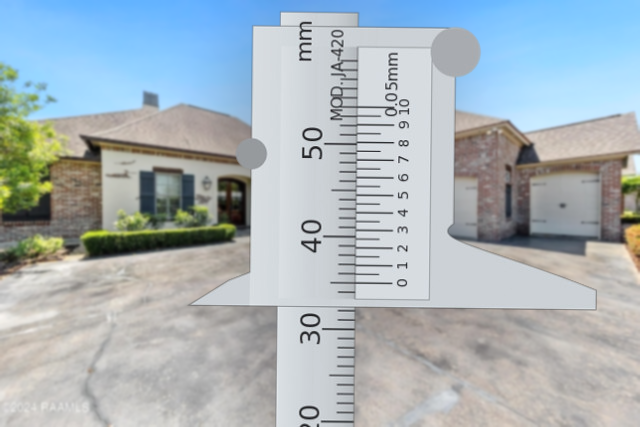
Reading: 35.0 mm
